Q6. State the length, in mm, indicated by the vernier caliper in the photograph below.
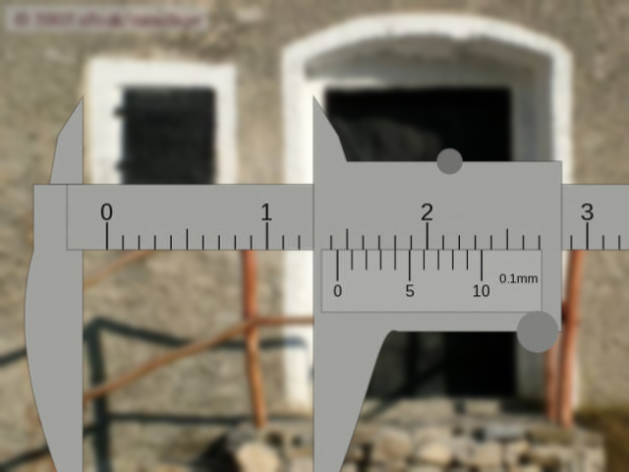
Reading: 14.4 mm
